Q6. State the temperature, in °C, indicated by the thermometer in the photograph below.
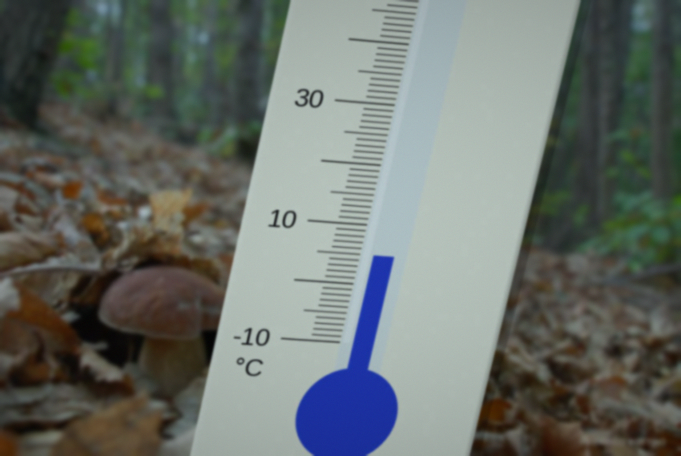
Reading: 5 °C
